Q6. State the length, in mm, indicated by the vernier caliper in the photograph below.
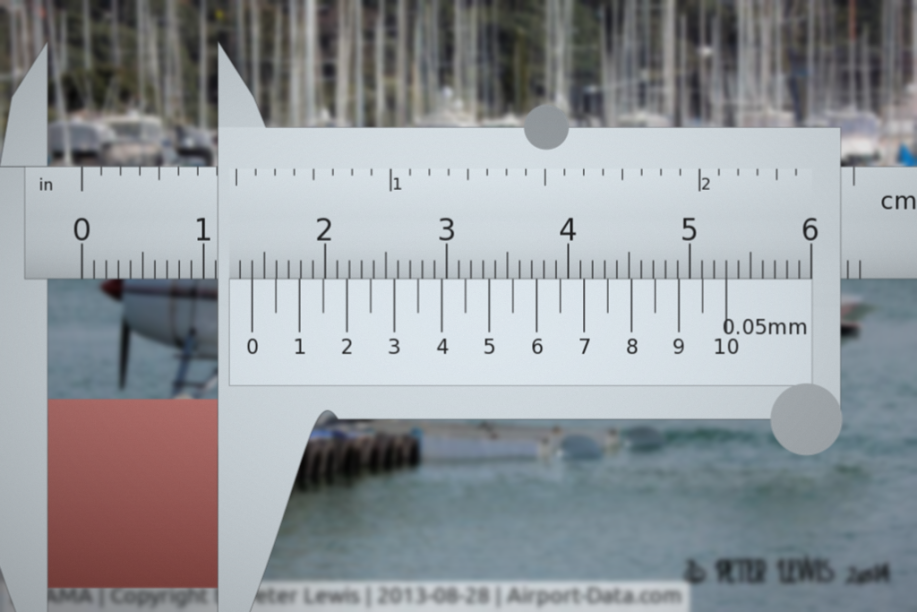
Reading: 14.0 mm
